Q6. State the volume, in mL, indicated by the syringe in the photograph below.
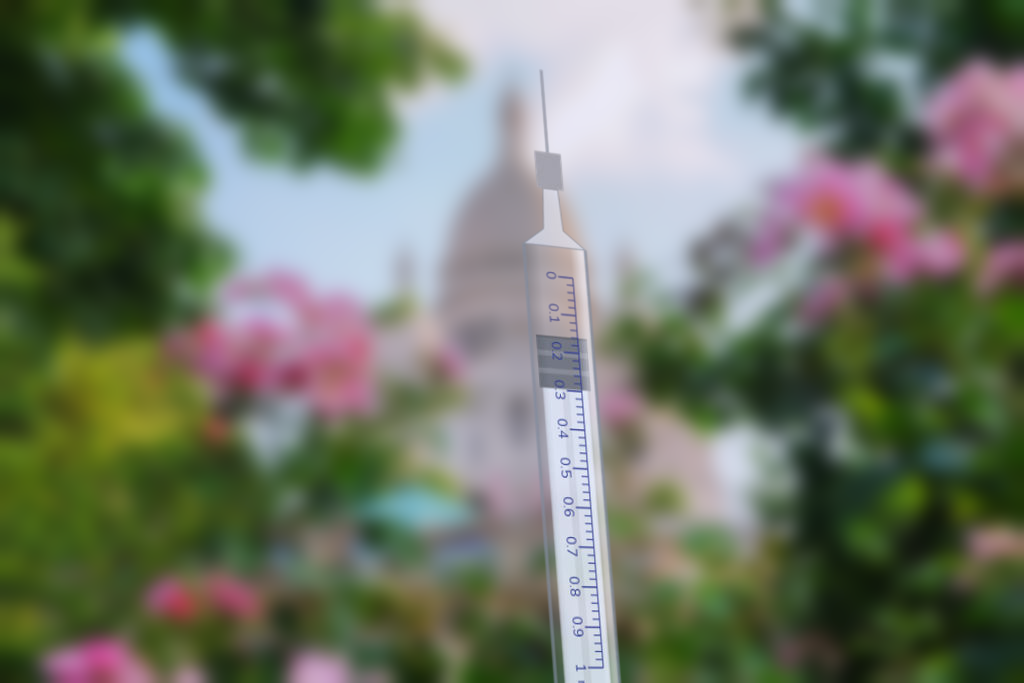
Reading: 0.16 mL
